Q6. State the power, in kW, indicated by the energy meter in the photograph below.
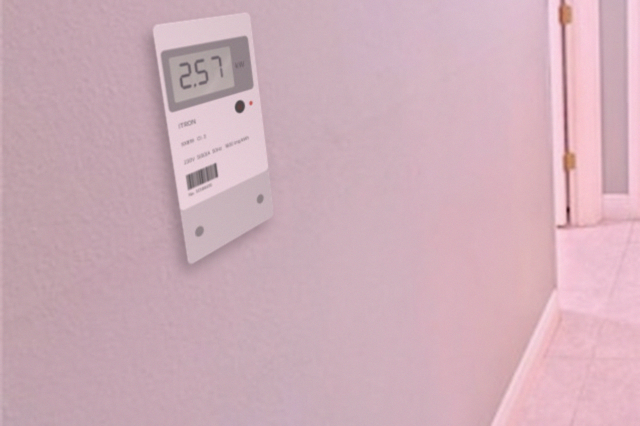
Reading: 2.57 kW
